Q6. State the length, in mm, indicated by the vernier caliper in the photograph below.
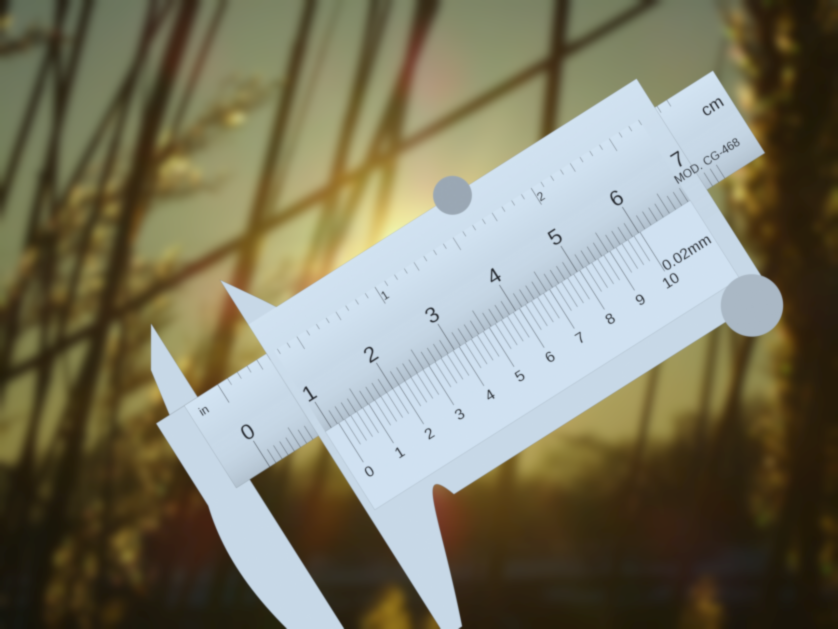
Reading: 11.2 mm
